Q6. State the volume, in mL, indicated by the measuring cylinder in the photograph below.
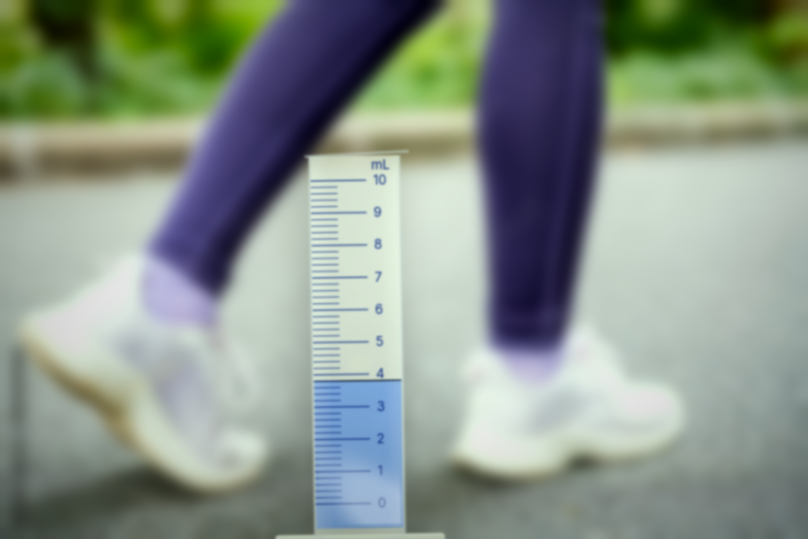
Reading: 3.8 mL
